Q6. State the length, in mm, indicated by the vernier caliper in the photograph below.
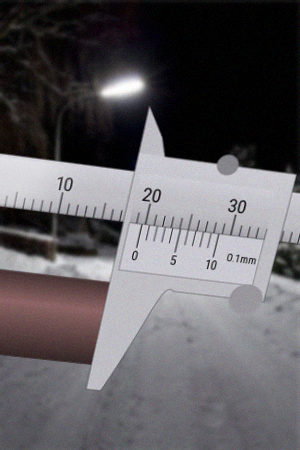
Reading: 19.6 mm
